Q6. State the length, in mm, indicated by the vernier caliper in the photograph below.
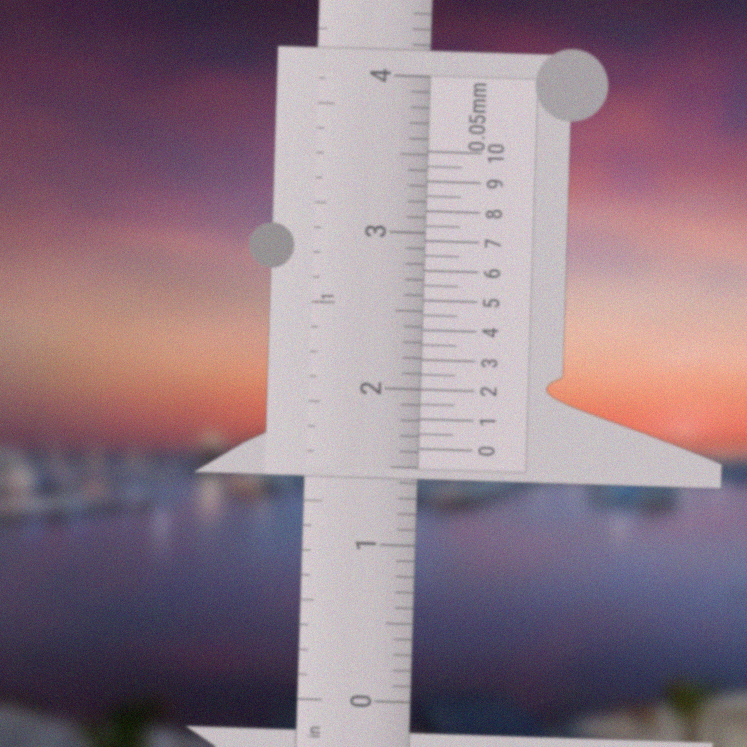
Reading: 16.2 mm
